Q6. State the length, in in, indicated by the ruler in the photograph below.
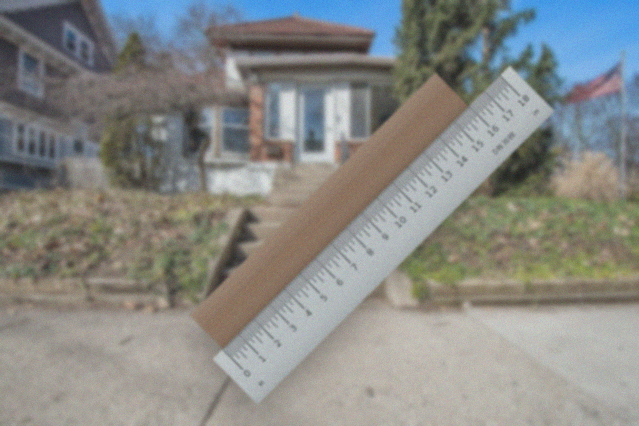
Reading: 16 in
